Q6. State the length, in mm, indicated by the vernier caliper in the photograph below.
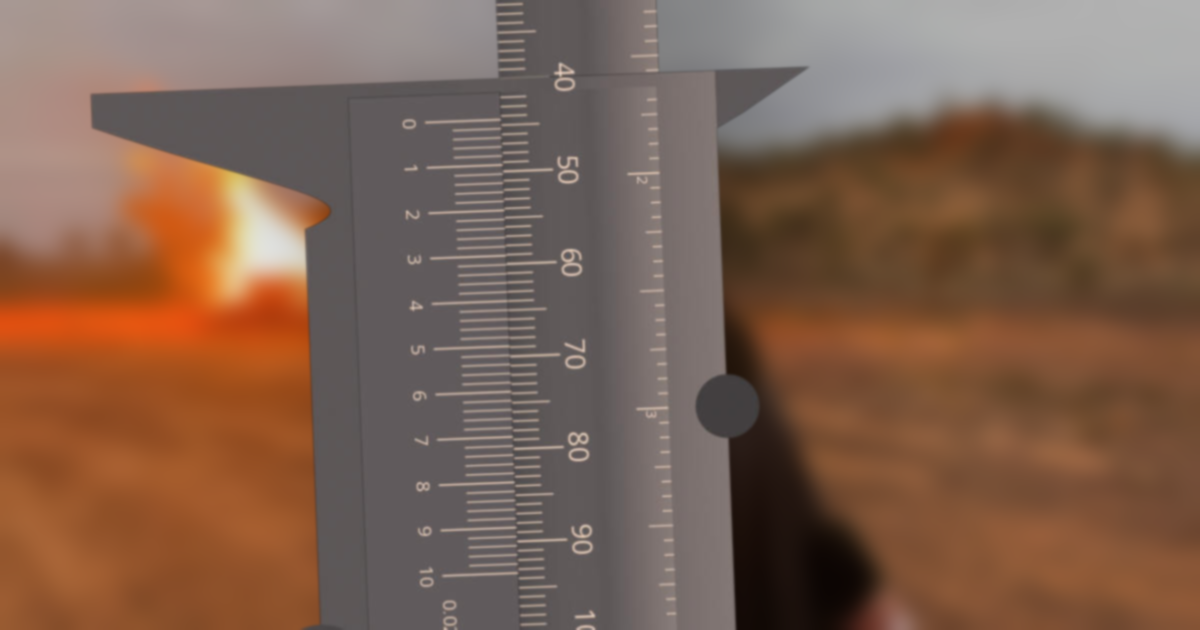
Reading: 44.4 mm
